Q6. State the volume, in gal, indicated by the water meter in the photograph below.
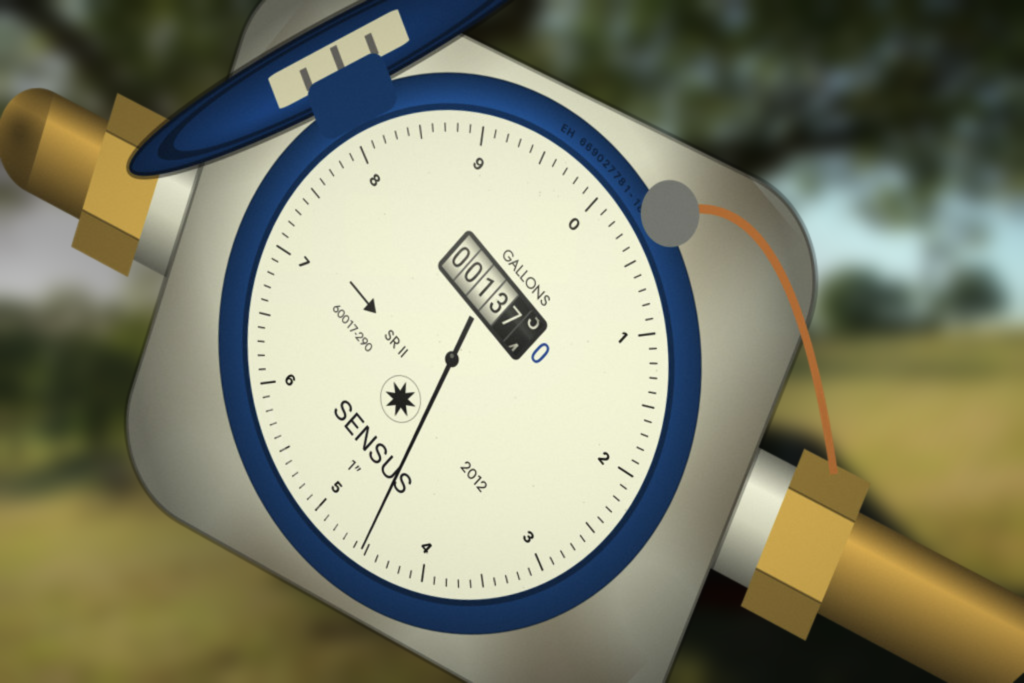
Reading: 13734.5 gal
